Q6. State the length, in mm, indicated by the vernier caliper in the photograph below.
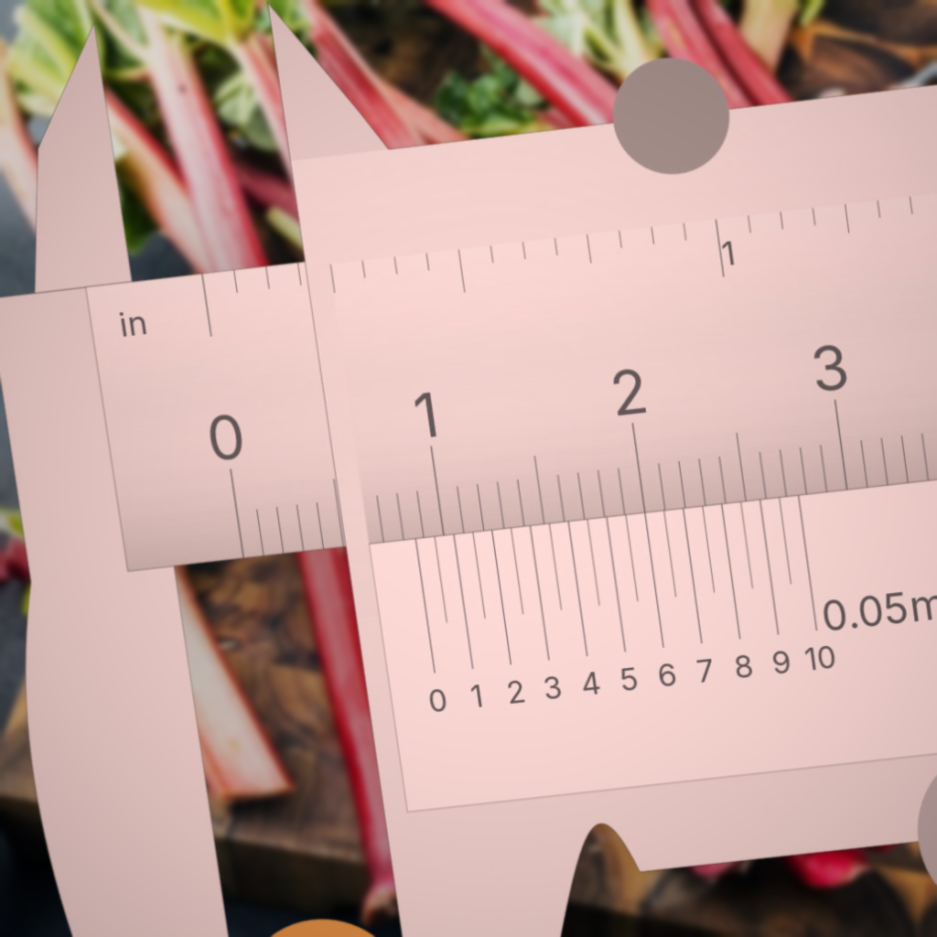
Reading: 8.6 mm
